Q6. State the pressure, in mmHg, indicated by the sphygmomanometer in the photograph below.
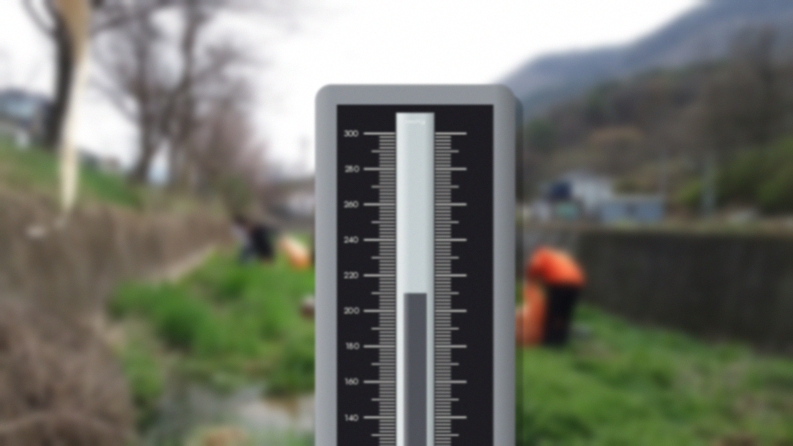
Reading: 210 mmHg
